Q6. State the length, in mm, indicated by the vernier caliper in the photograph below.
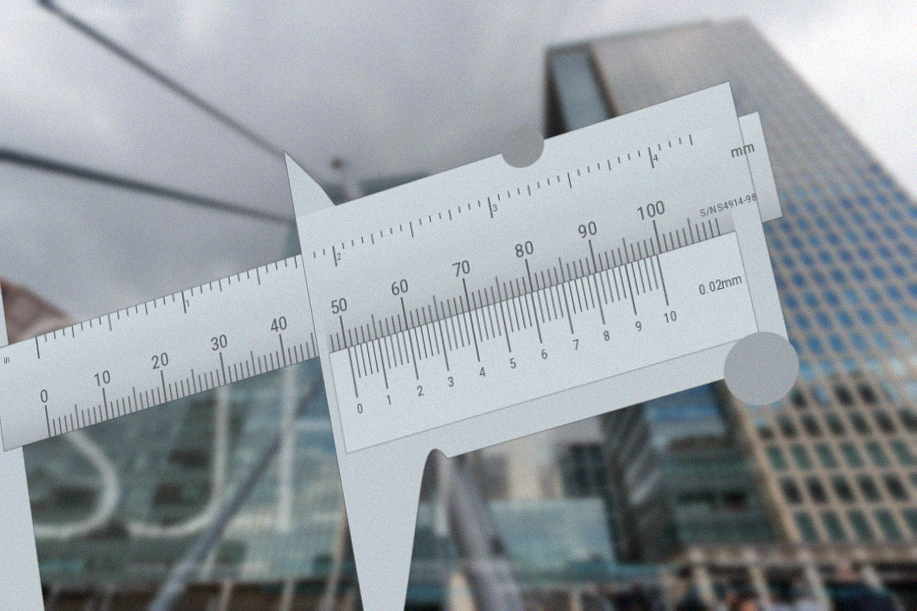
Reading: 50.4 mm
